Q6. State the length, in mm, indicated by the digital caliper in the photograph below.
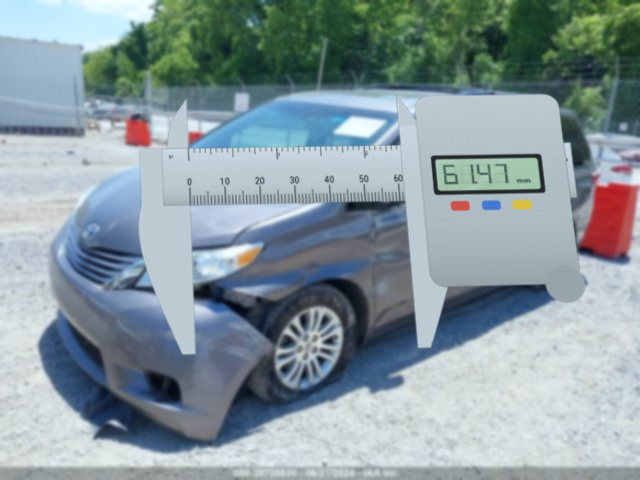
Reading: 61.47 mm
